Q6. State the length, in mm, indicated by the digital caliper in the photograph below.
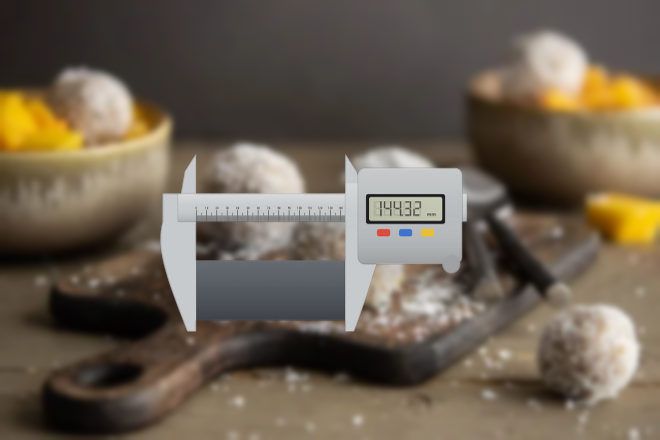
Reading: 144.32 mm
